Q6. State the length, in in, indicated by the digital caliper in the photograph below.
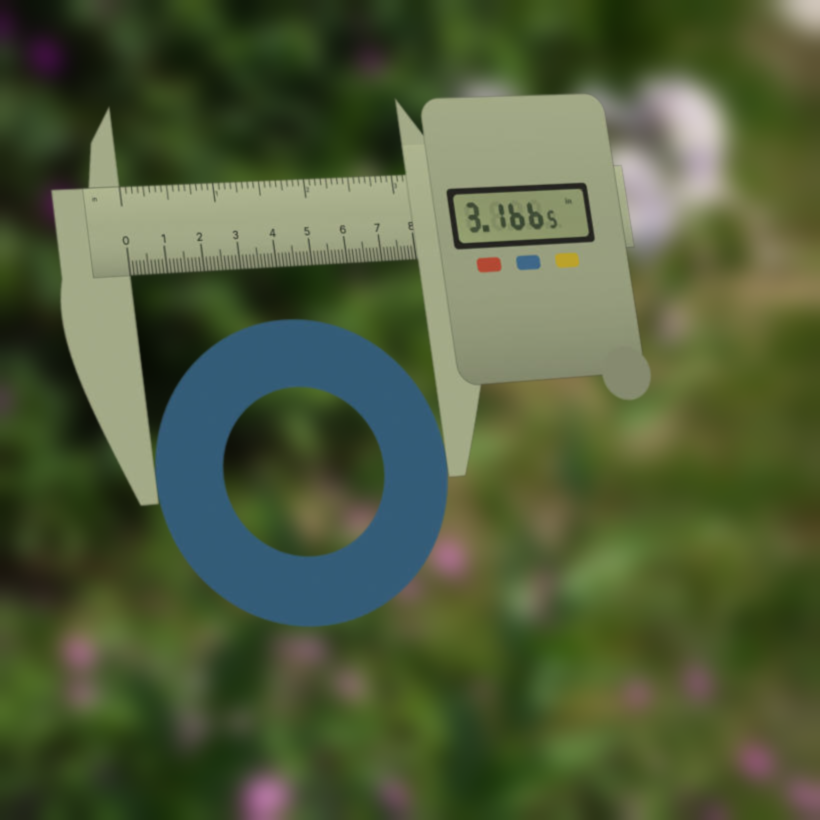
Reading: 3.1665 in
